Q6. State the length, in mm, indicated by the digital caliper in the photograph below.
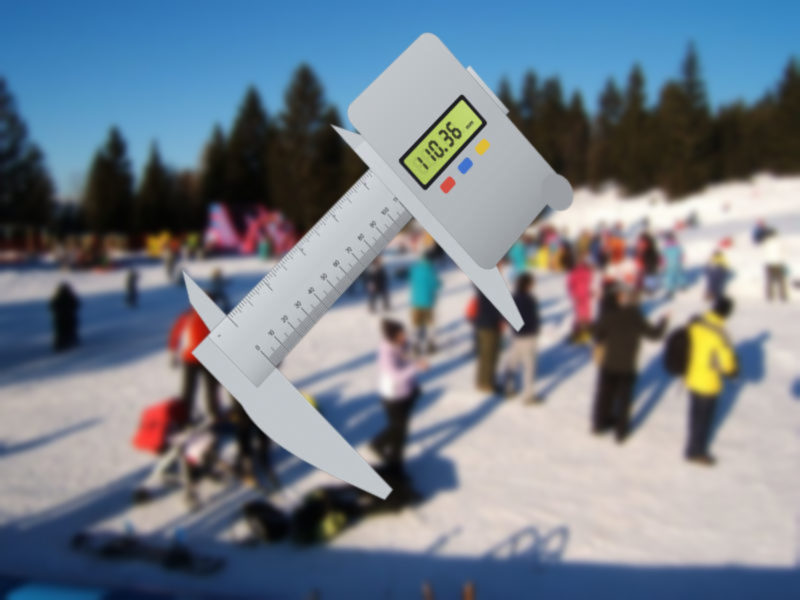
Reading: 110.36 mm
